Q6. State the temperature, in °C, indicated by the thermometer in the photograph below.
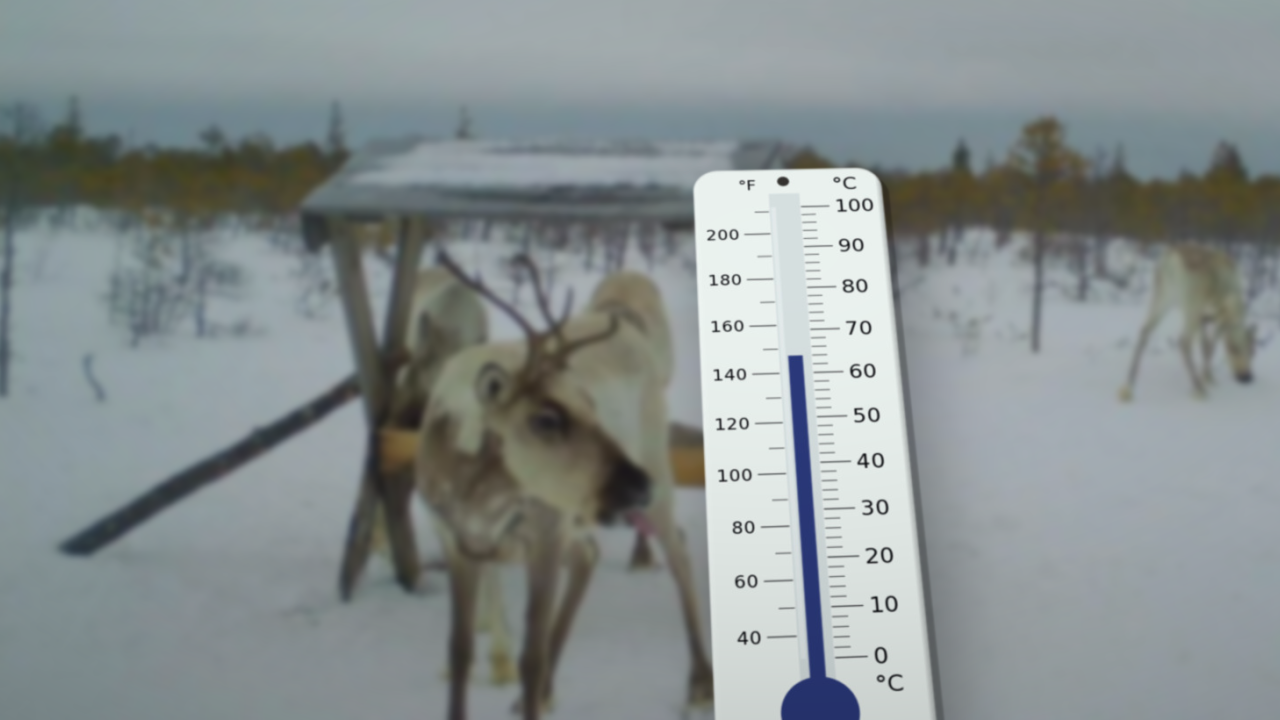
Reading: 64 °C
